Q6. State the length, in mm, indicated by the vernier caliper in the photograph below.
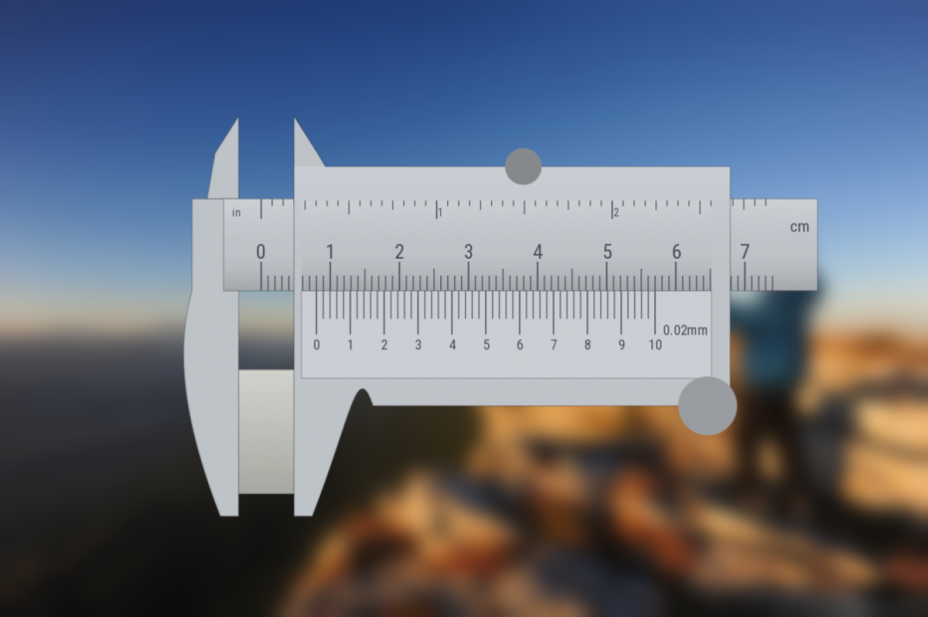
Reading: 8.0 mm
